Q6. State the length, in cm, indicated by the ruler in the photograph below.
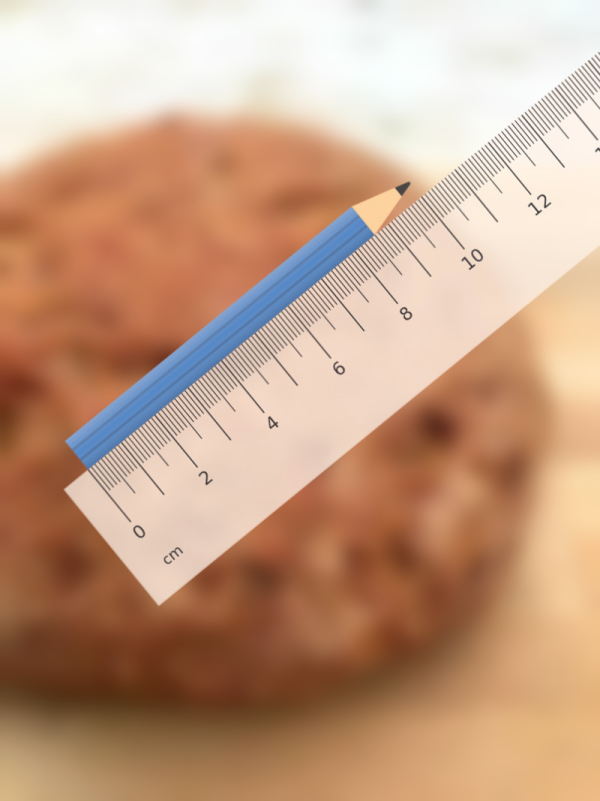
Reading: 10 cm
